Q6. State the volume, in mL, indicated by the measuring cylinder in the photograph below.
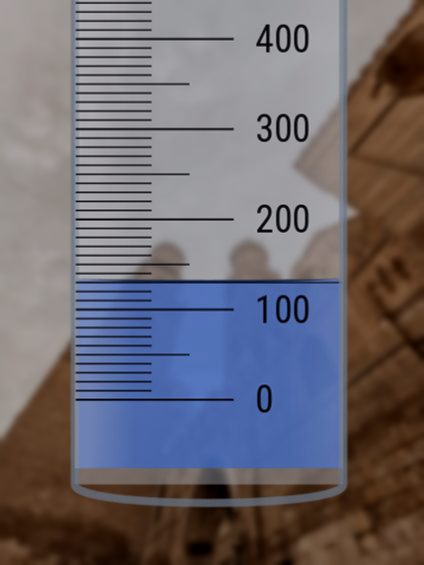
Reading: 130 mL
